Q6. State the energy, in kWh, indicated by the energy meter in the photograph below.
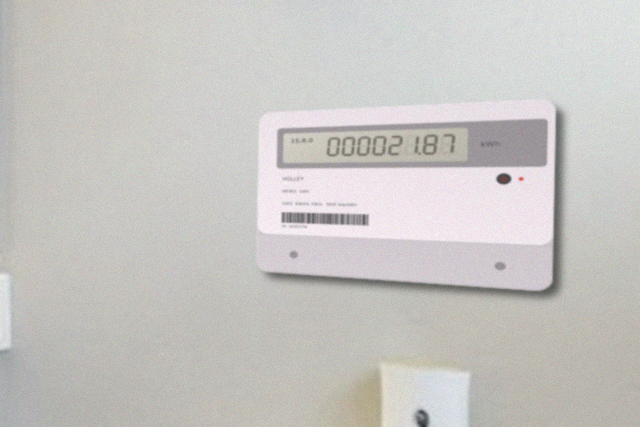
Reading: 21.87 kWh
